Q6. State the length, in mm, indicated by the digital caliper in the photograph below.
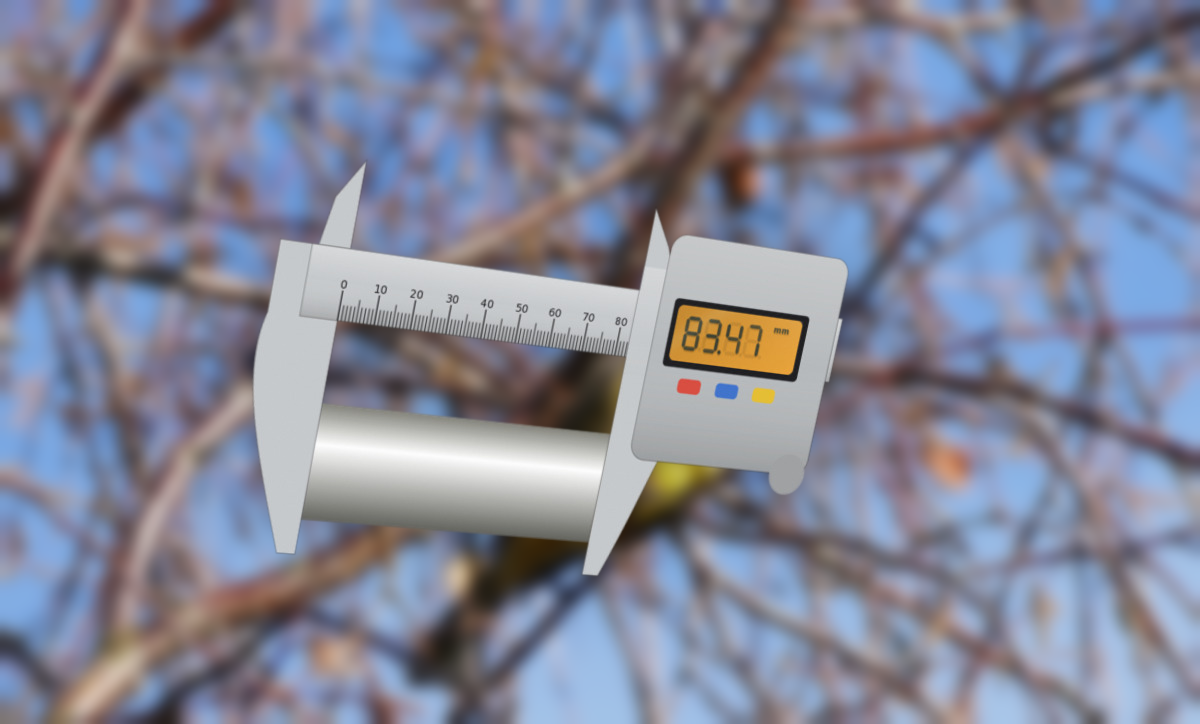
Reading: 83.47 mm
